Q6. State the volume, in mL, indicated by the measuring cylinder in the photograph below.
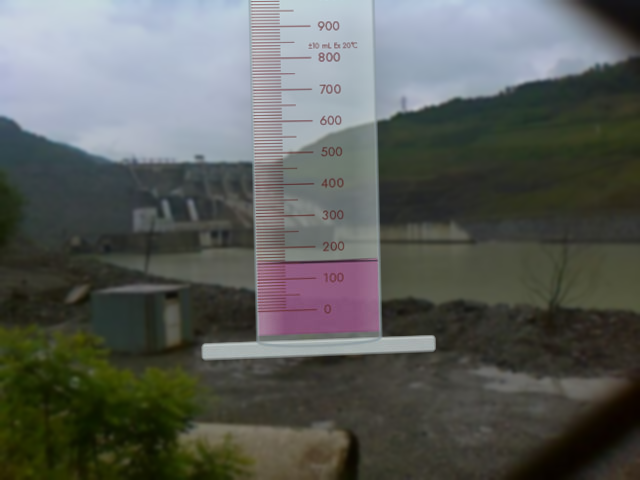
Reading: 150 mL
